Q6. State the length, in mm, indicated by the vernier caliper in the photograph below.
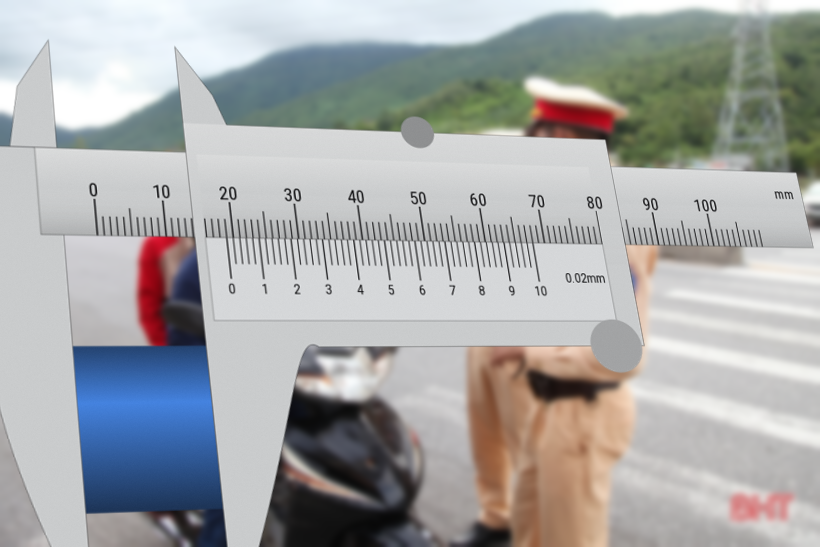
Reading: 19.0 mm
